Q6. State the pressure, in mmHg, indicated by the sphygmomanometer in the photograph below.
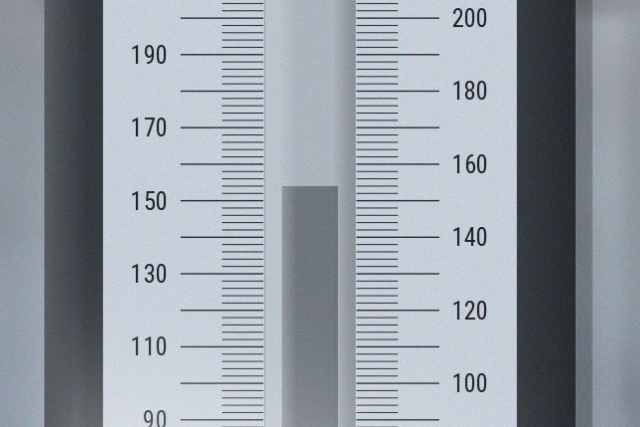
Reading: 154 mmHg
